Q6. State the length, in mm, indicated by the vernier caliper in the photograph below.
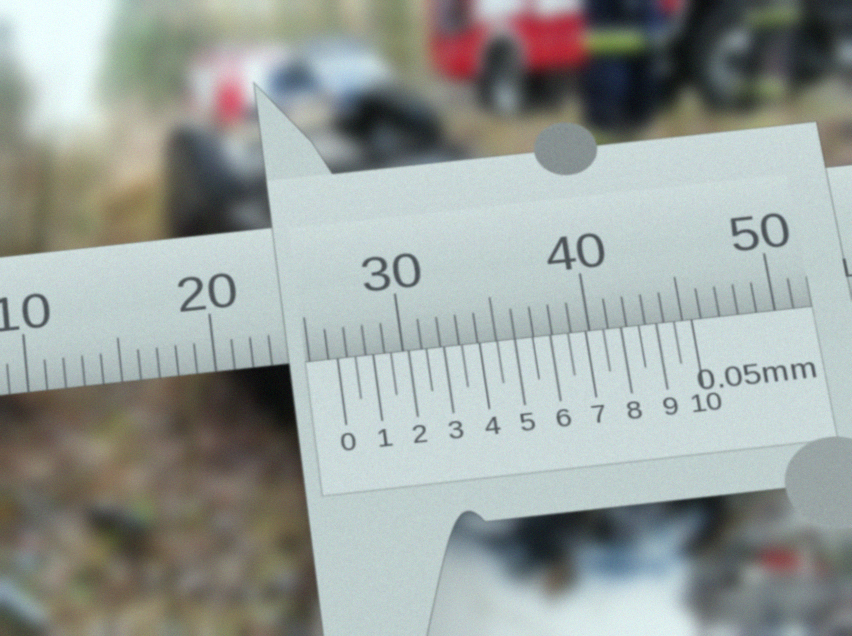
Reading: 26.5 mm
